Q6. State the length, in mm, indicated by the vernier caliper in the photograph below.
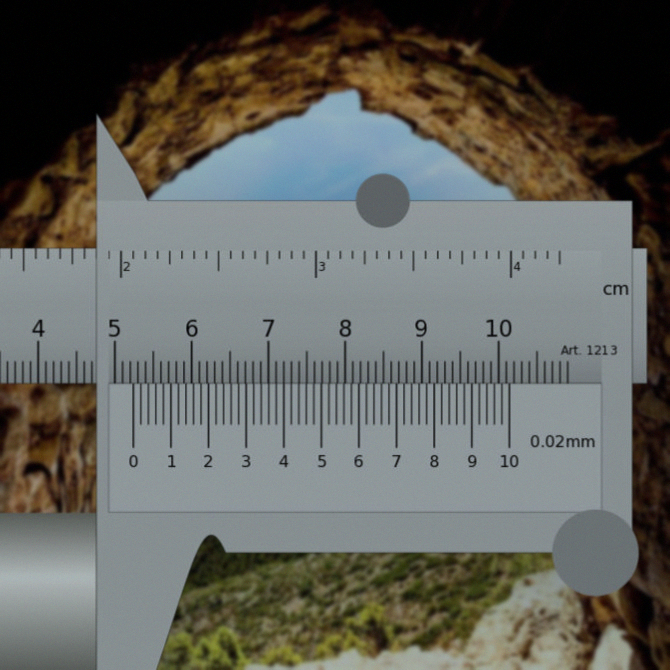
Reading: 52.4 mm
